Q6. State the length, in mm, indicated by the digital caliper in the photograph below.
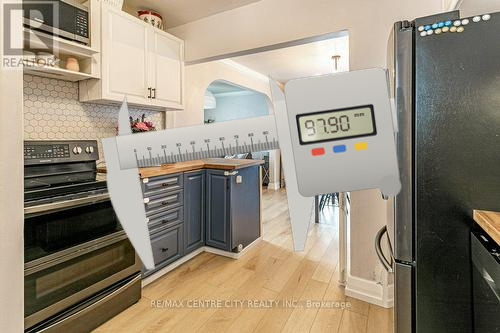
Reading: 97.90 mm
